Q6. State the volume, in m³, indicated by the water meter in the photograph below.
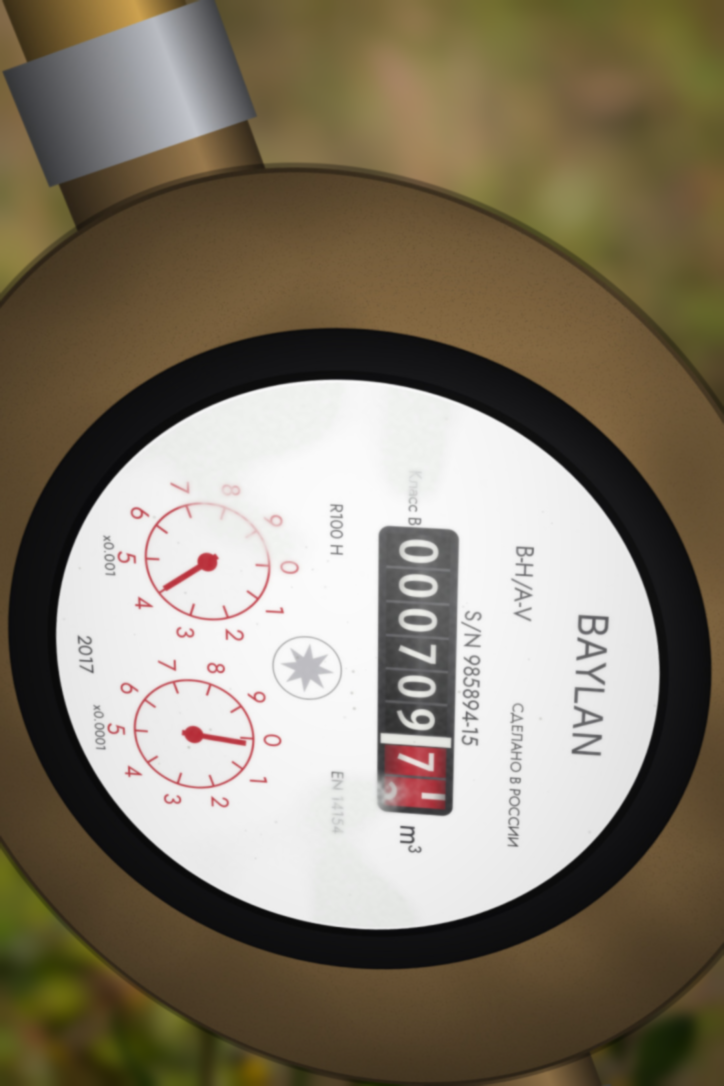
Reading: 709.7140 m³
